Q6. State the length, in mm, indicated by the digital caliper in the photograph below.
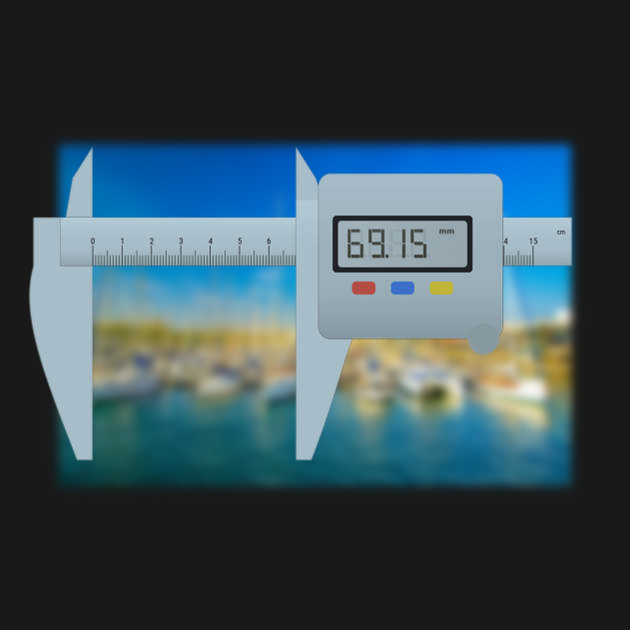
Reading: 69.15 mm
